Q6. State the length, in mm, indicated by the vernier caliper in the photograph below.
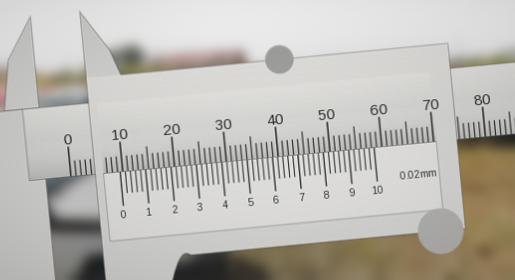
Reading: 9.5 mm
